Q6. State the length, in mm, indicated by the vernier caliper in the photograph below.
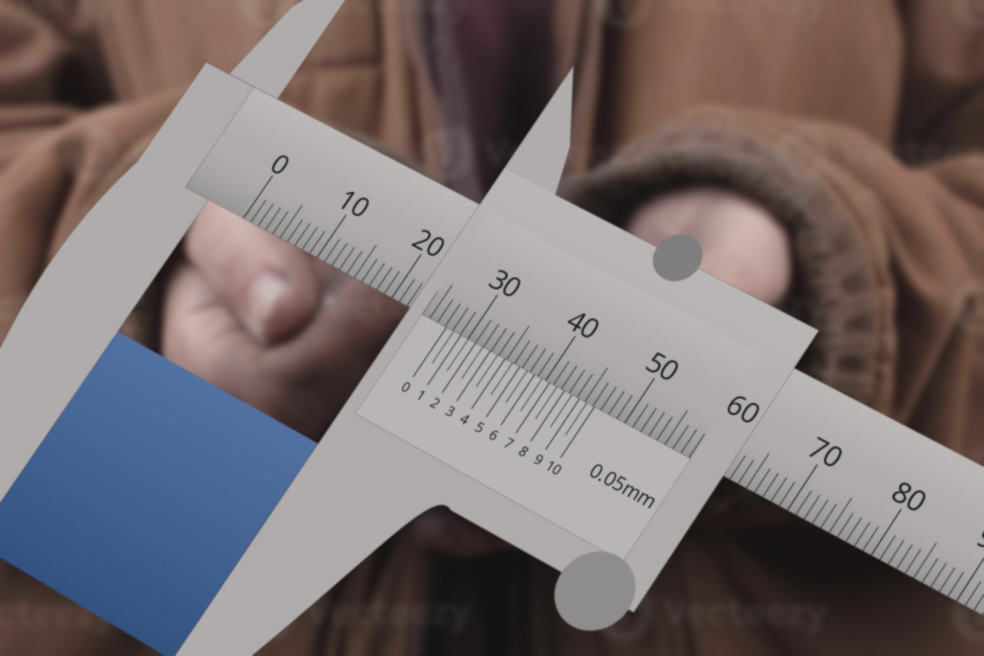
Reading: 27.2 mm
